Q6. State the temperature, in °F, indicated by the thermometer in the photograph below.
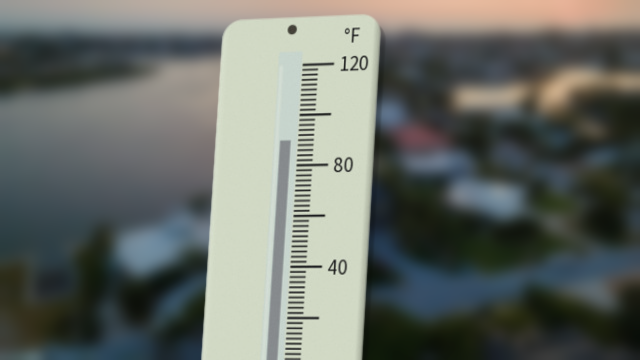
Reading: 90 °F
